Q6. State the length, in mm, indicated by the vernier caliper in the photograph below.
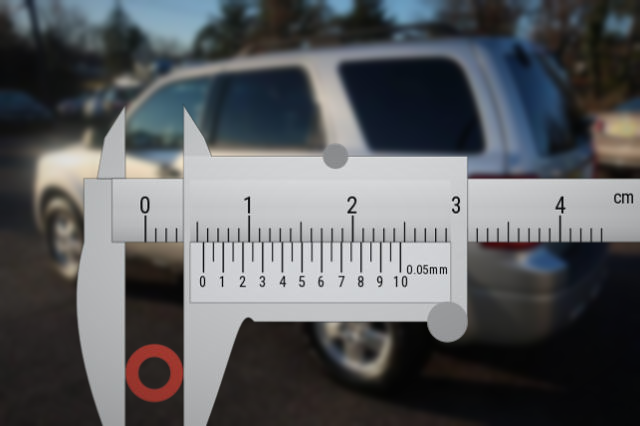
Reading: 5.6 mm
